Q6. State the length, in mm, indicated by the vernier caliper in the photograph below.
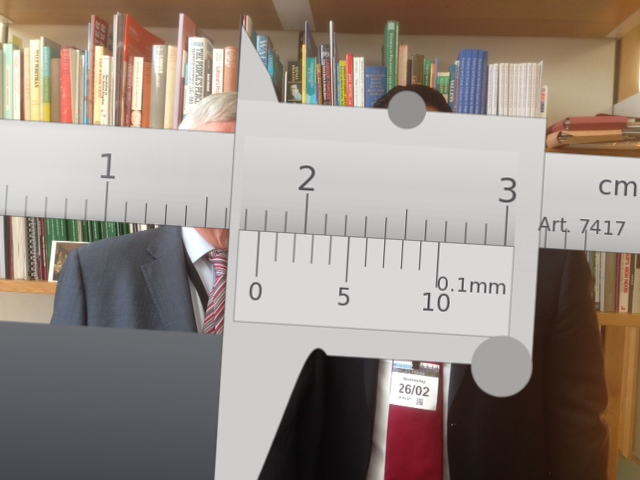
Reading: 17.7 mm
